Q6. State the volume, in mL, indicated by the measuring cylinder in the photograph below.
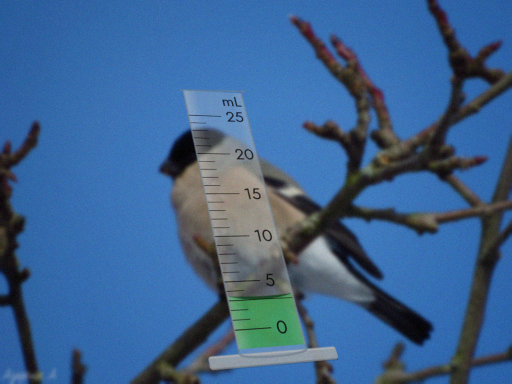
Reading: 3 mL
